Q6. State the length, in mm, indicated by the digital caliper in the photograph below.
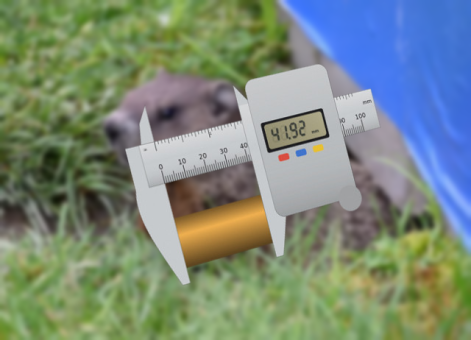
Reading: 41.92 mm
